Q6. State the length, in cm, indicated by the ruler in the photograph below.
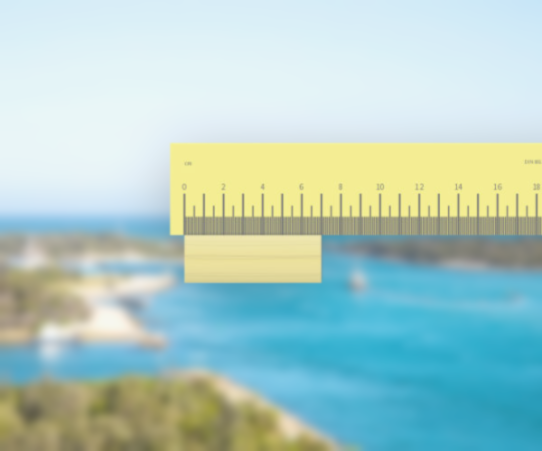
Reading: 7 cm
